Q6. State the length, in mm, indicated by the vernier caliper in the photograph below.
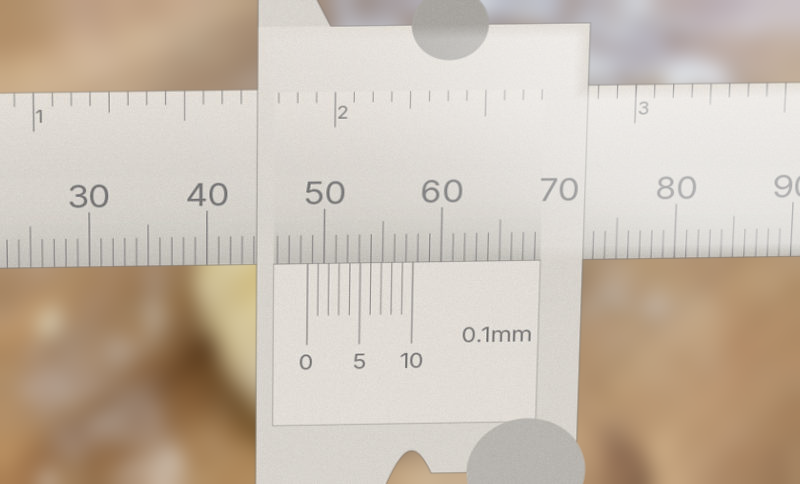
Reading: 48.6 mm
